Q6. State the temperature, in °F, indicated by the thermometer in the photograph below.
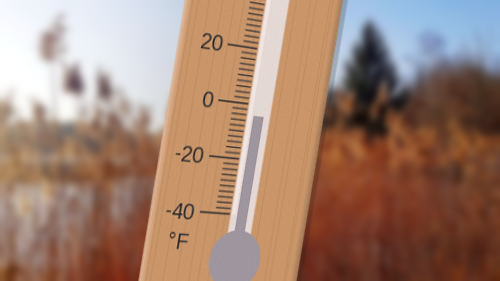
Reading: -4 °F
